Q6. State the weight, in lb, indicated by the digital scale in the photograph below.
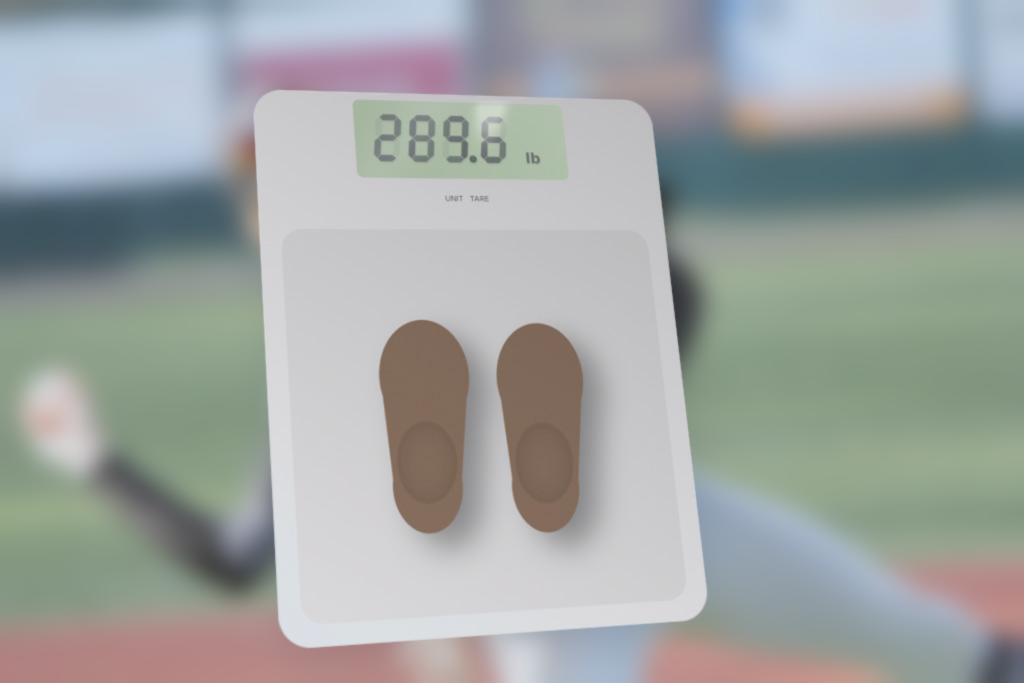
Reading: 289.6 lb
